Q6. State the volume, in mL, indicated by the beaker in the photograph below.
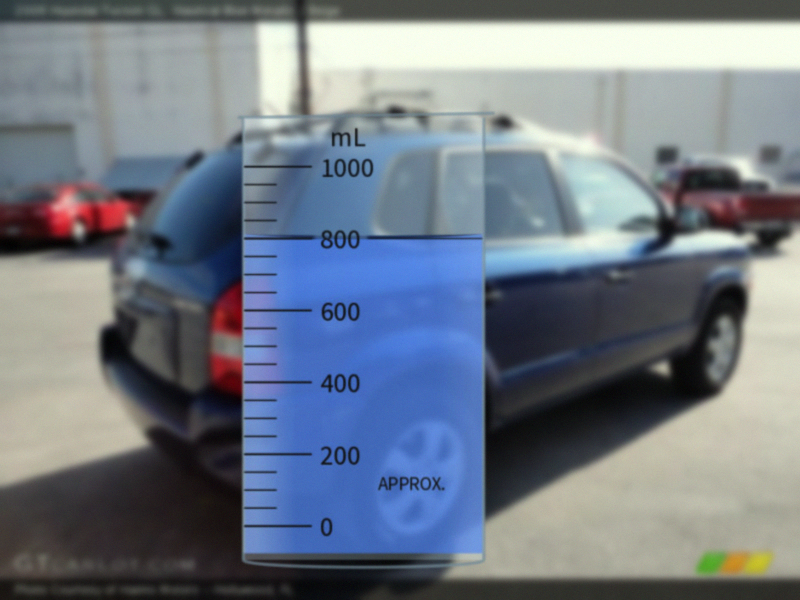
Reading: 800 mL
